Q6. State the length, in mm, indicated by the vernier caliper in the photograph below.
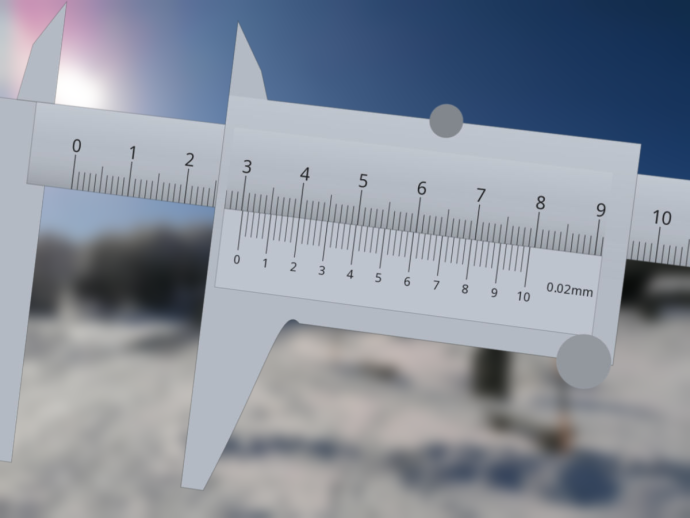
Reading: 30.2 mm
